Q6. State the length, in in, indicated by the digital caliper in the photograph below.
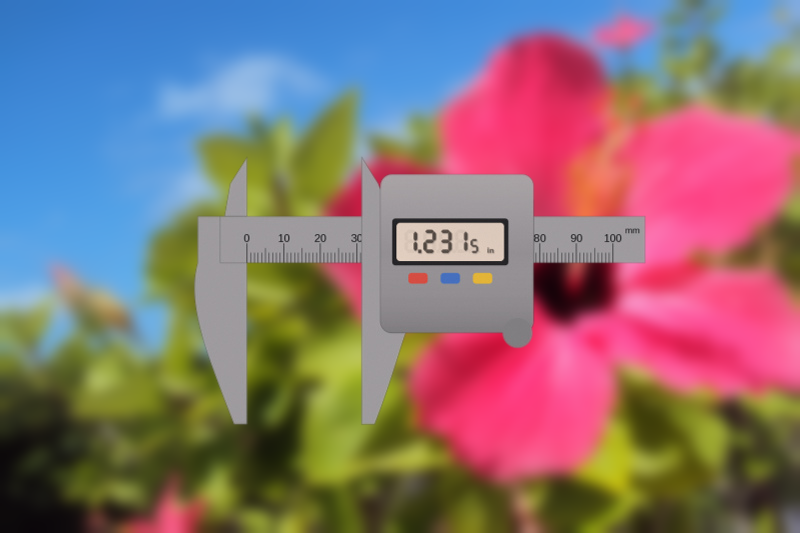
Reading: 1.2315 in
